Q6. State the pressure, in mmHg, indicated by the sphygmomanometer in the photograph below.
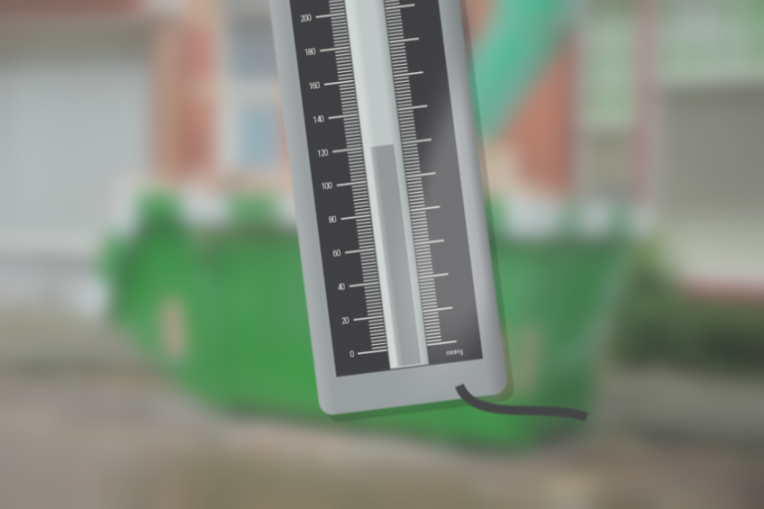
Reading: 120 mmHg
